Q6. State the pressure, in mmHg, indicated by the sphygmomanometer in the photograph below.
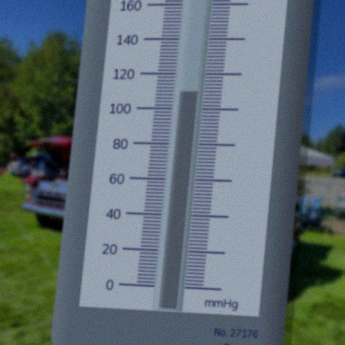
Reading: 110 mmHg
